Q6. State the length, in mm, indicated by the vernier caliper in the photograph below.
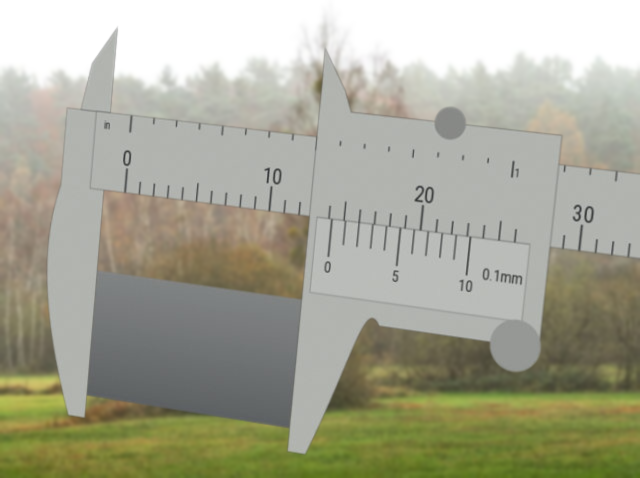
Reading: 14.2 mm
